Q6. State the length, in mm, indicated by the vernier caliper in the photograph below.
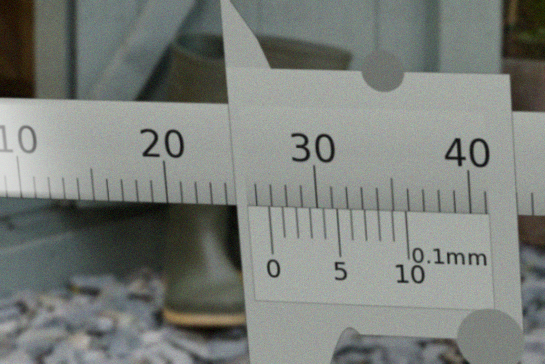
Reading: 26.8 mm
